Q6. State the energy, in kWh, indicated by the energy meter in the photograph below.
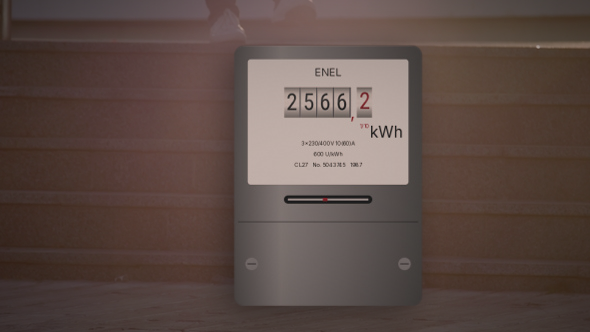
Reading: 2566.2 kWh
